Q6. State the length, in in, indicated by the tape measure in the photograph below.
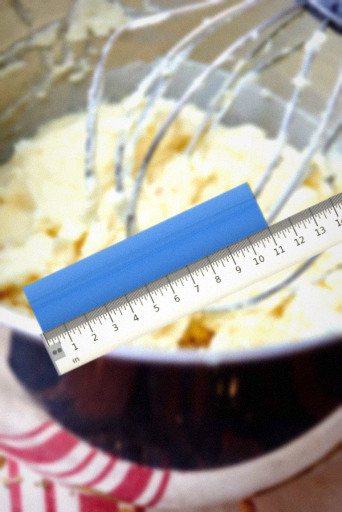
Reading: 11 in
